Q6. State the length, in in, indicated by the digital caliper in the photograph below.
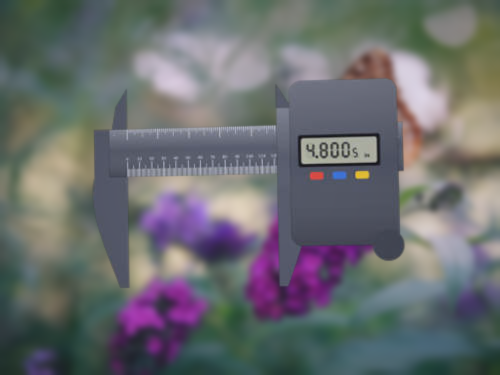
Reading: 4.8005 in
